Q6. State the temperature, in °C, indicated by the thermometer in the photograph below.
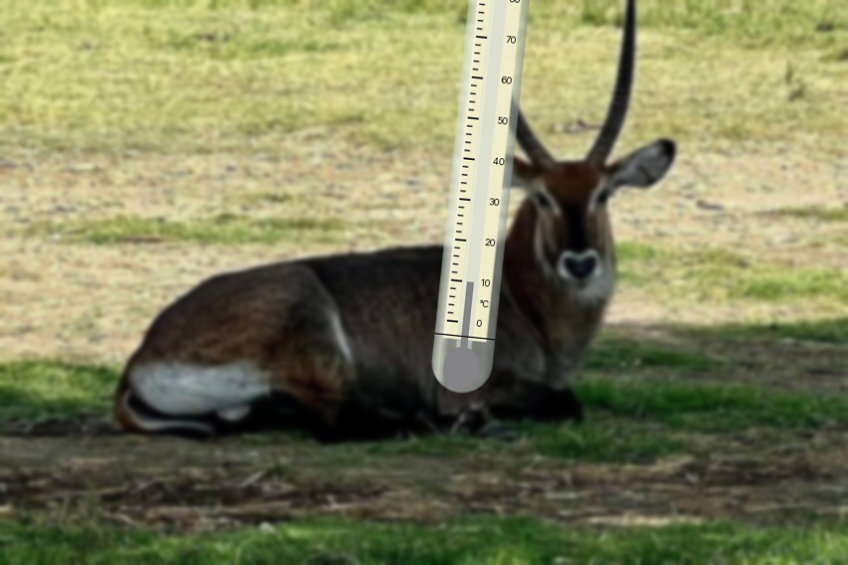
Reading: 10 °C
